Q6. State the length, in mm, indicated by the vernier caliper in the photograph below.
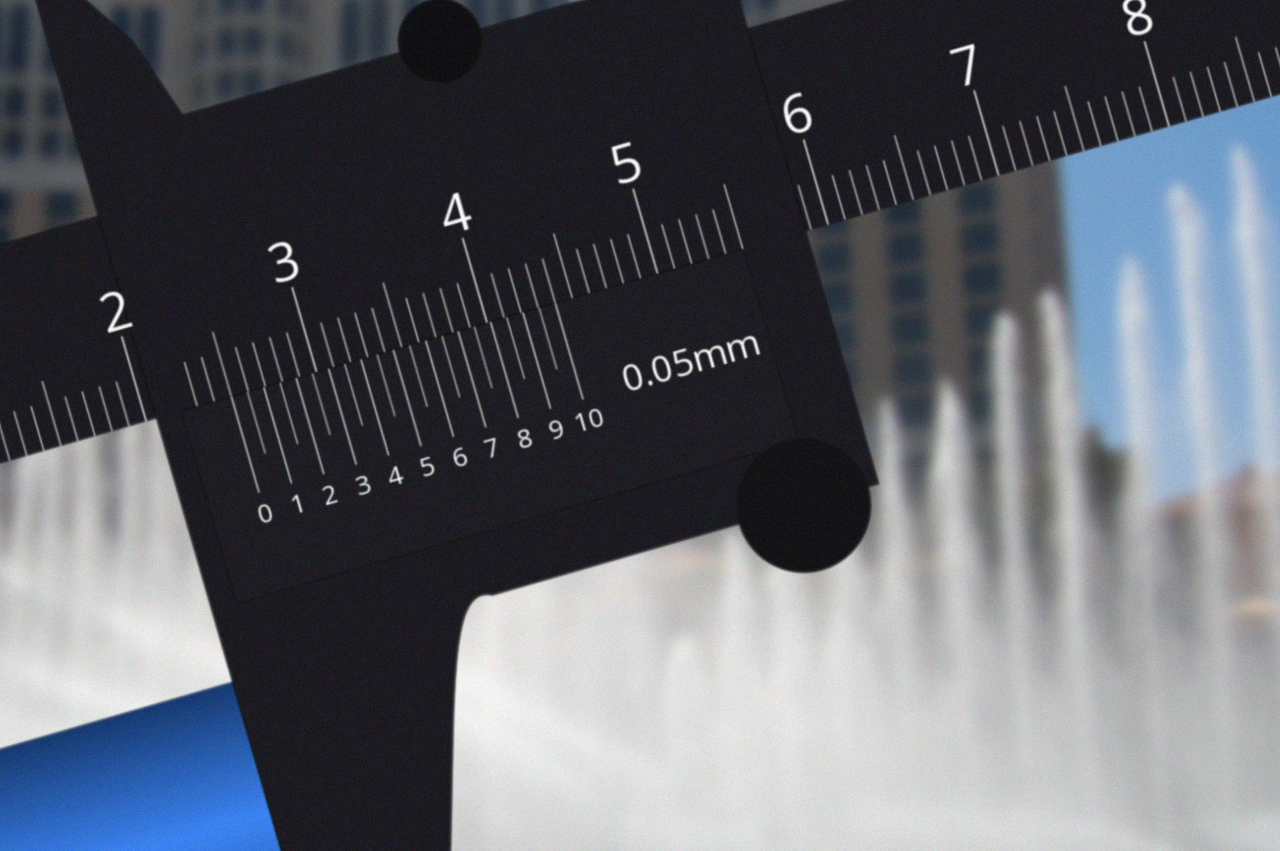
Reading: 25.0 mm
